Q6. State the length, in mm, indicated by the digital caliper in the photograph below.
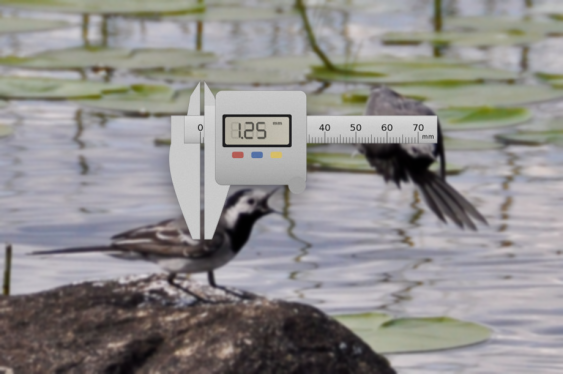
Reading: 1.25 mm
